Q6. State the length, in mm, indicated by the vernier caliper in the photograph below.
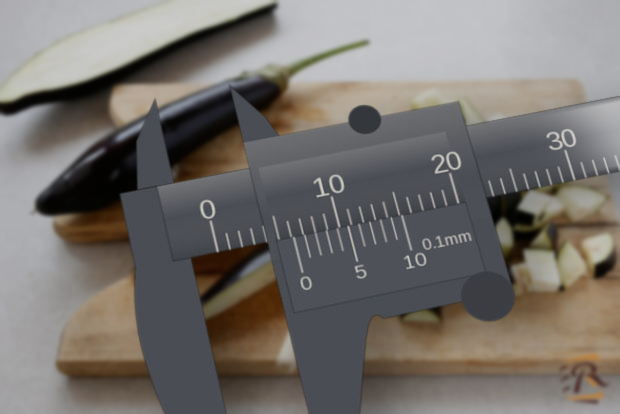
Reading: 6.2 mm
